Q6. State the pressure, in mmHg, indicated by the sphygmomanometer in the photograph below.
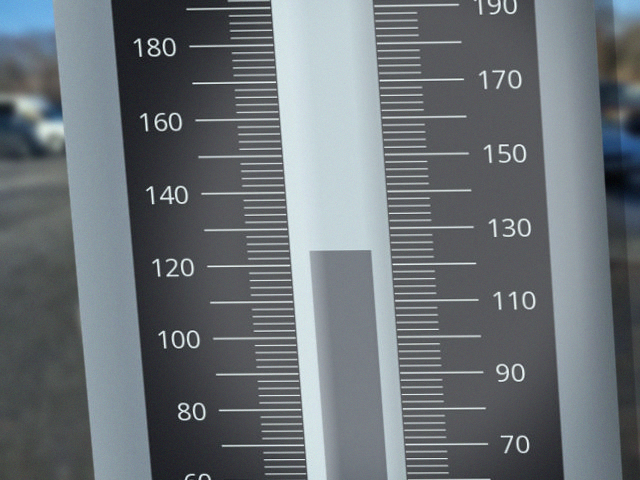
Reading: 124 mmHg
